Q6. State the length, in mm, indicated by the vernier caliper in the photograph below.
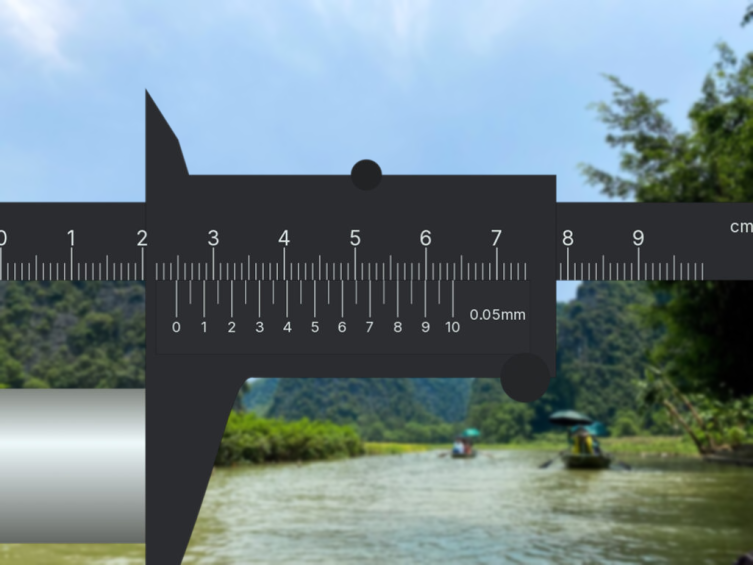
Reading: 24.8 mm
